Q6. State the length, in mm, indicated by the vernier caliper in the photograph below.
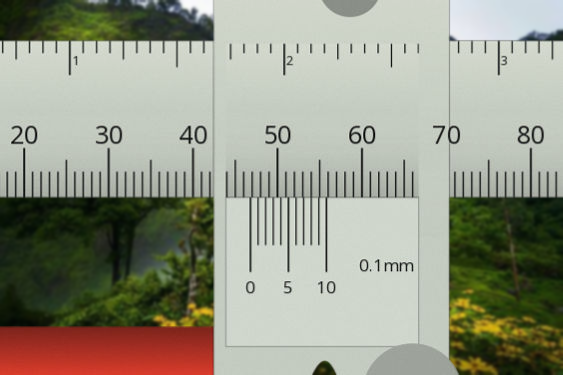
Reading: 46.8 mm
